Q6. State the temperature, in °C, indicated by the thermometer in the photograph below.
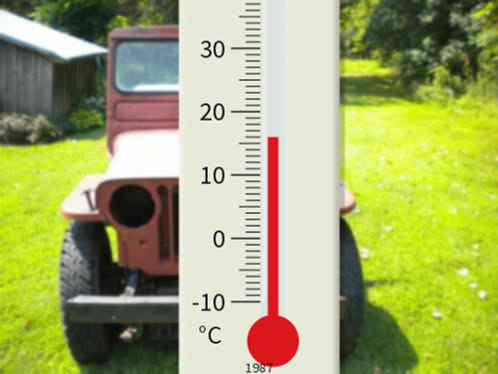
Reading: 16 °C
